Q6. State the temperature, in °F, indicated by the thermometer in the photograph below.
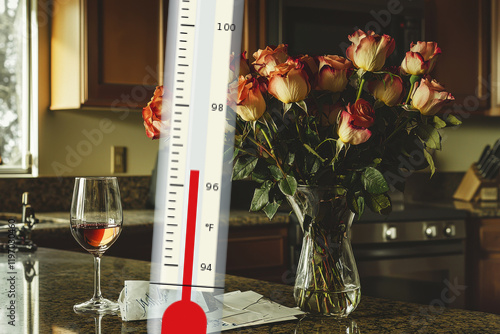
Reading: 96.4 °F
